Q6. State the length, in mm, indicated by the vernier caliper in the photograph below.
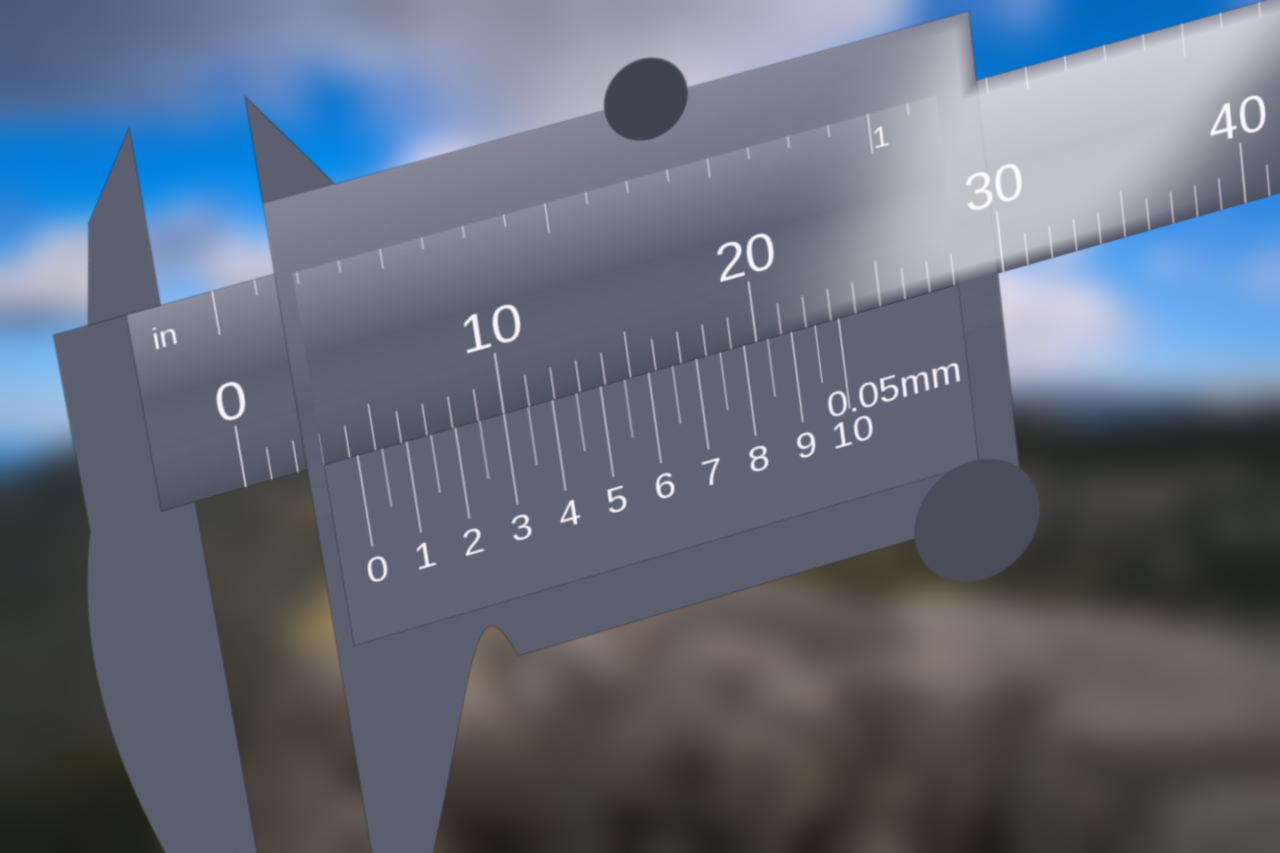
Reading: 4.3 mm
